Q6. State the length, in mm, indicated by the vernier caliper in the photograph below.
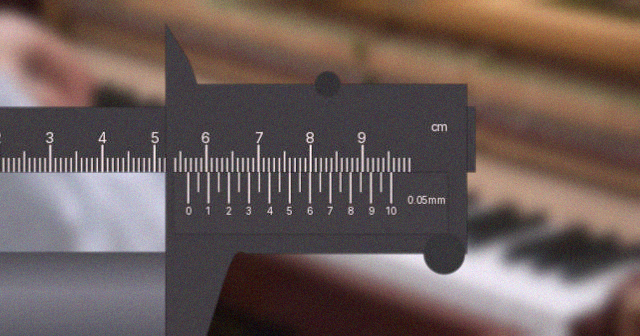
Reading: 56.5 mm
